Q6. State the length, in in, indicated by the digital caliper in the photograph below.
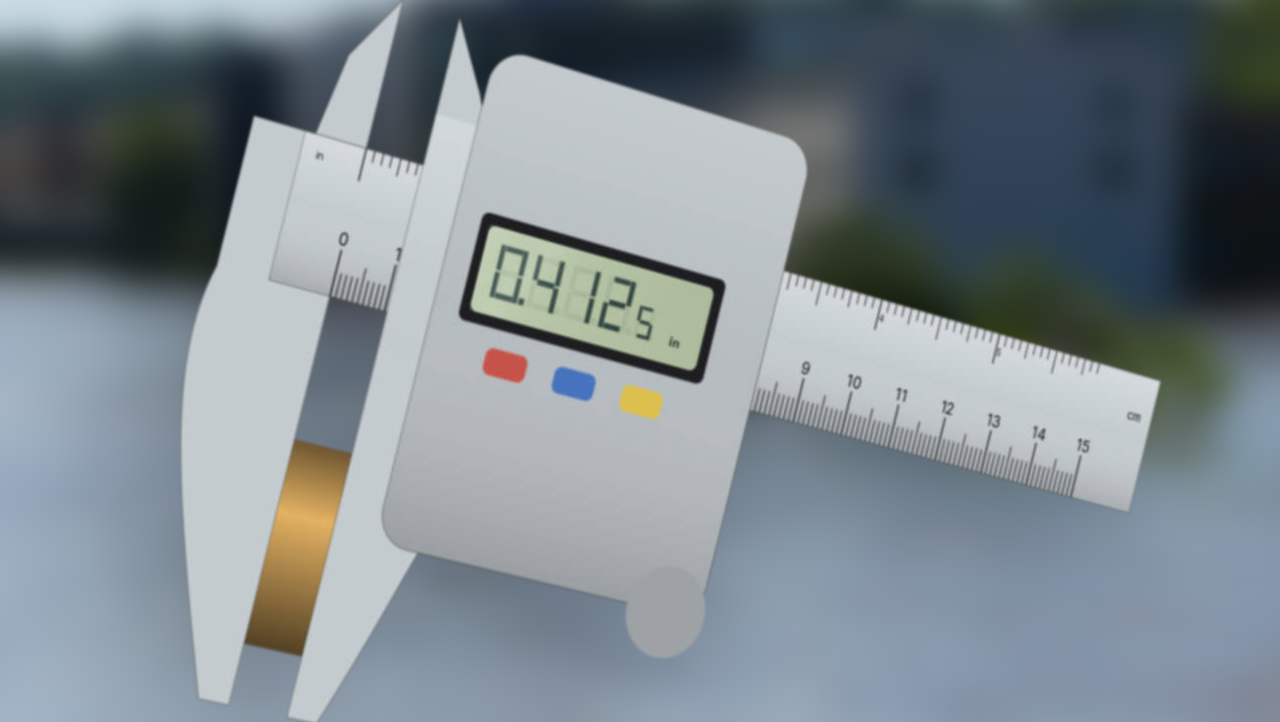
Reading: 0.4125 in
